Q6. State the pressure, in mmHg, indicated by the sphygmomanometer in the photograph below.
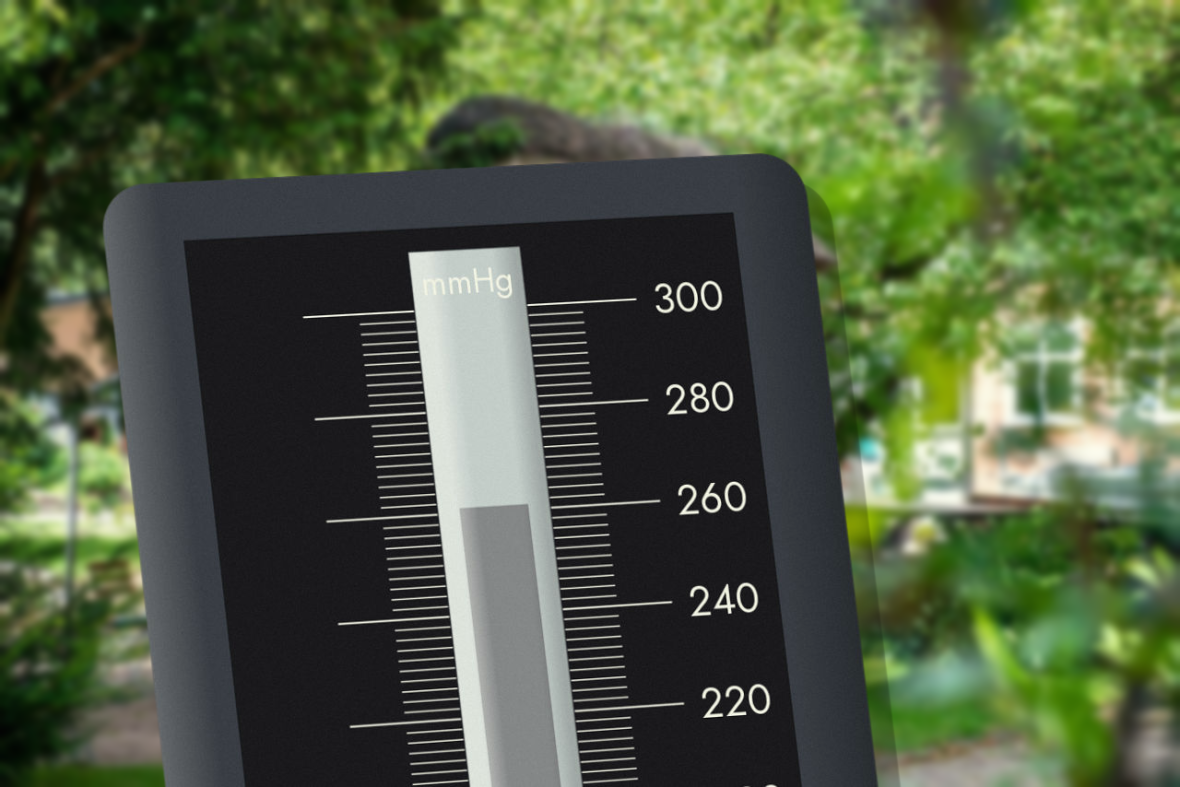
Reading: 261 mmHg
